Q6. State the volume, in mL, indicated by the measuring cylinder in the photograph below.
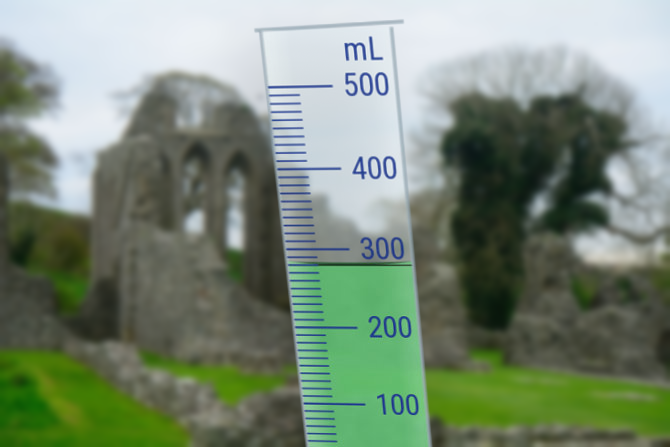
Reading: 280 mL
